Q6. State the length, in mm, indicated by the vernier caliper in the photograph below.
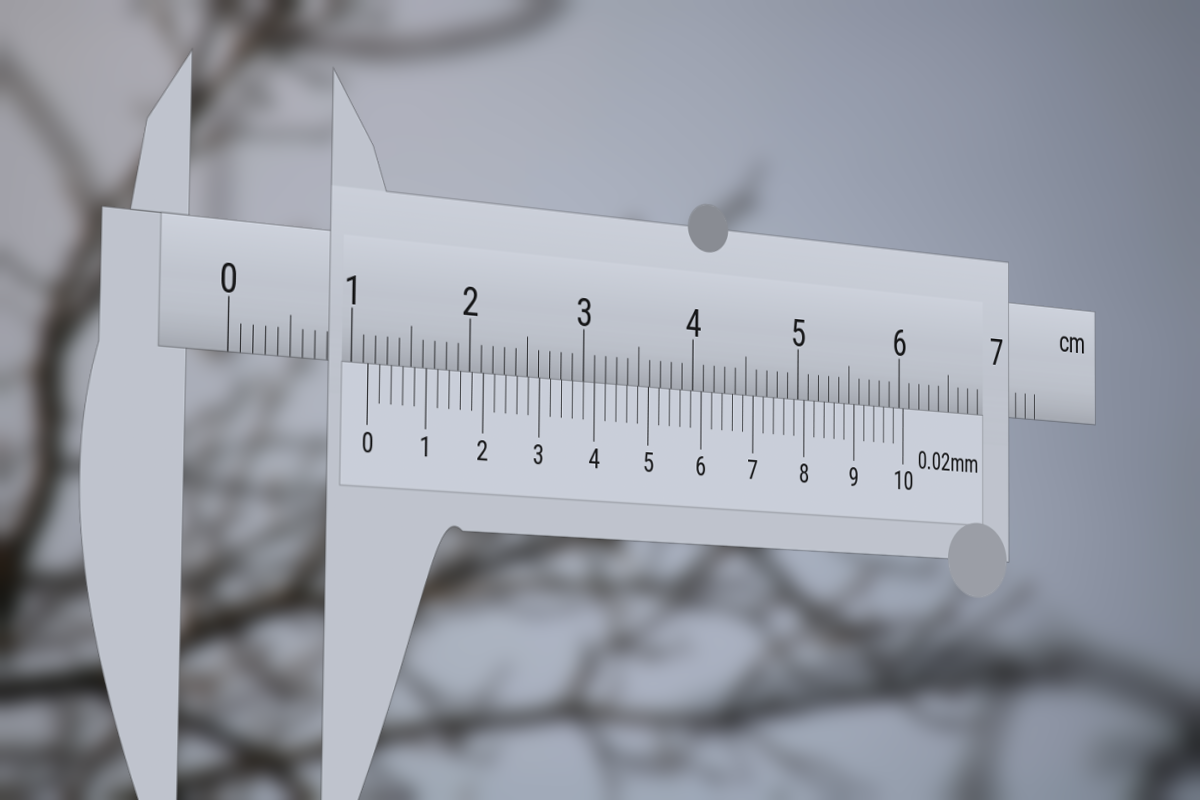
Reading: 11.4 mm
